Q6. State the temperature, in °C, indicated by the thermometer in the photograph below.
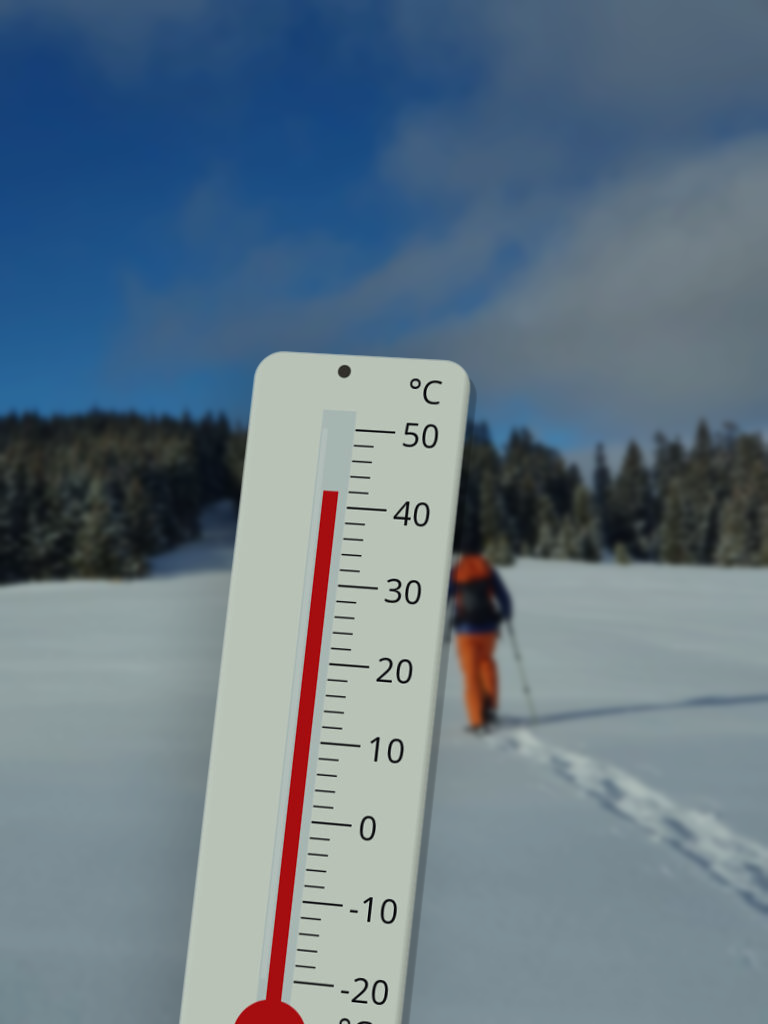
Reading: 42 °C
